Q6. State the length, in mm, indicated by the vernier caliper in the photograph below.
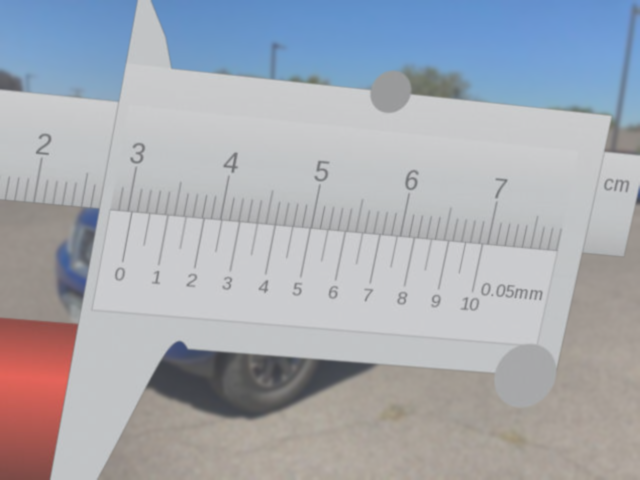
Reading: 30.4 mm
